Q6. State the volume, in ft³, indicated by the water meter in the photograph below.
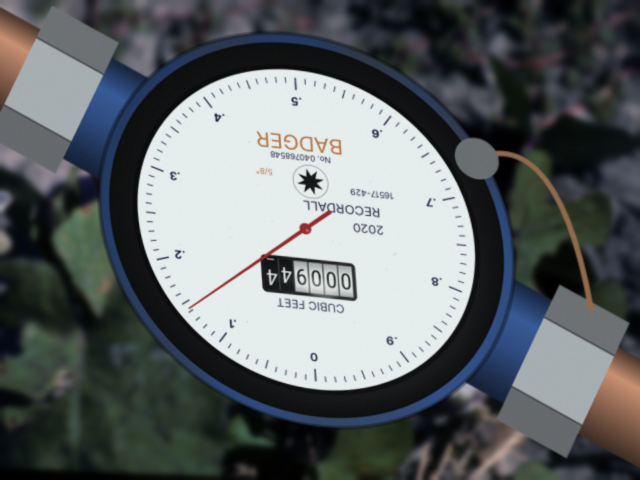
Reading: 944.14 ft³
